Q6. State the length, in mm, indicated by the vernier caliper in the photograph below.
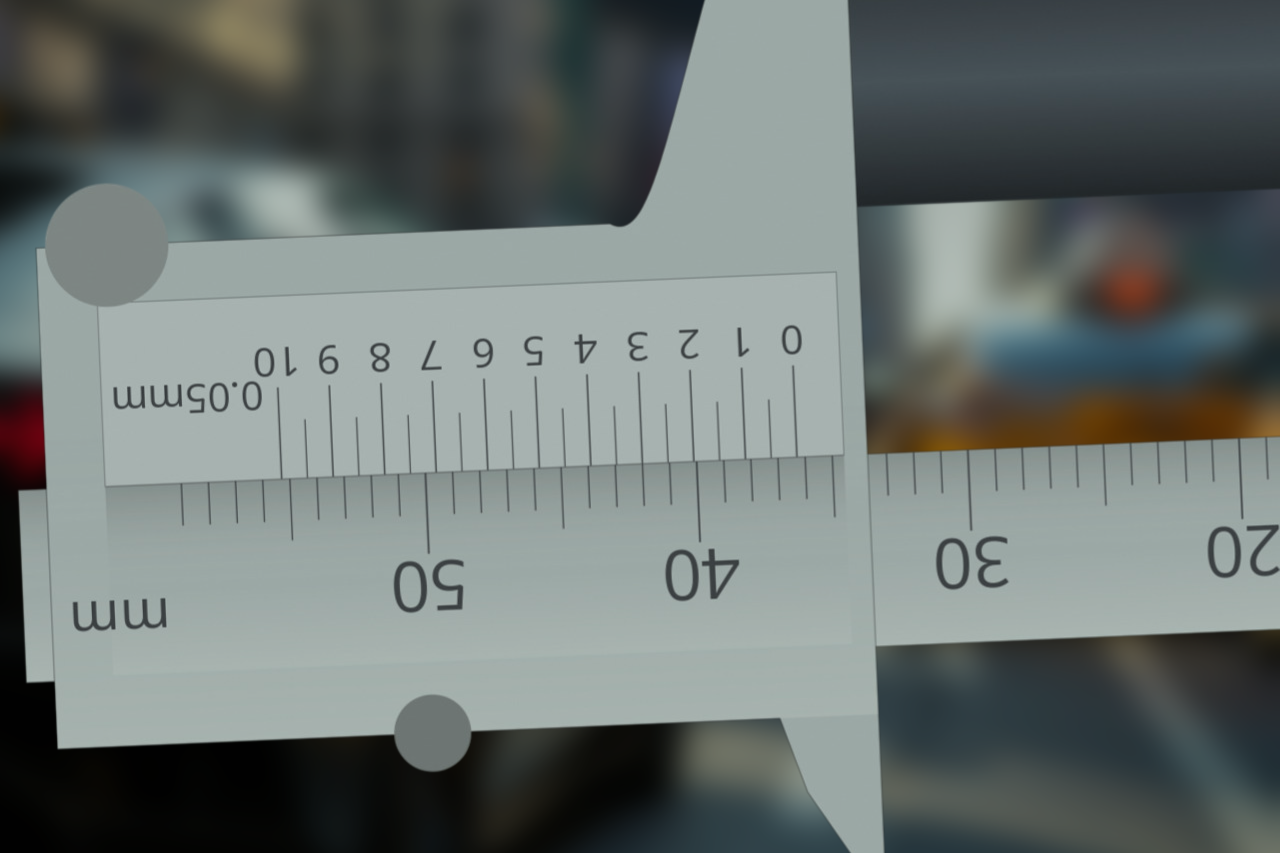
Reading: 36.30 mm
